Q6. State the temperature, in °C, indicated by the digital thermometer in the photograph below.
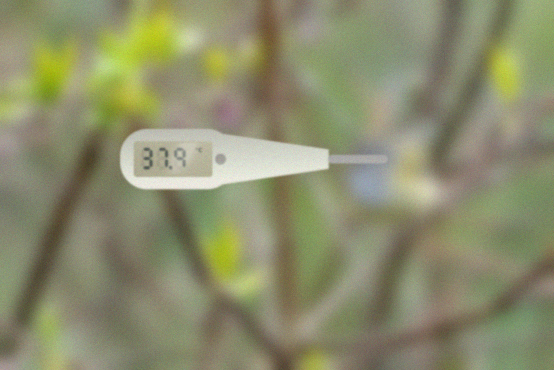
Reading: 37.9 °C
